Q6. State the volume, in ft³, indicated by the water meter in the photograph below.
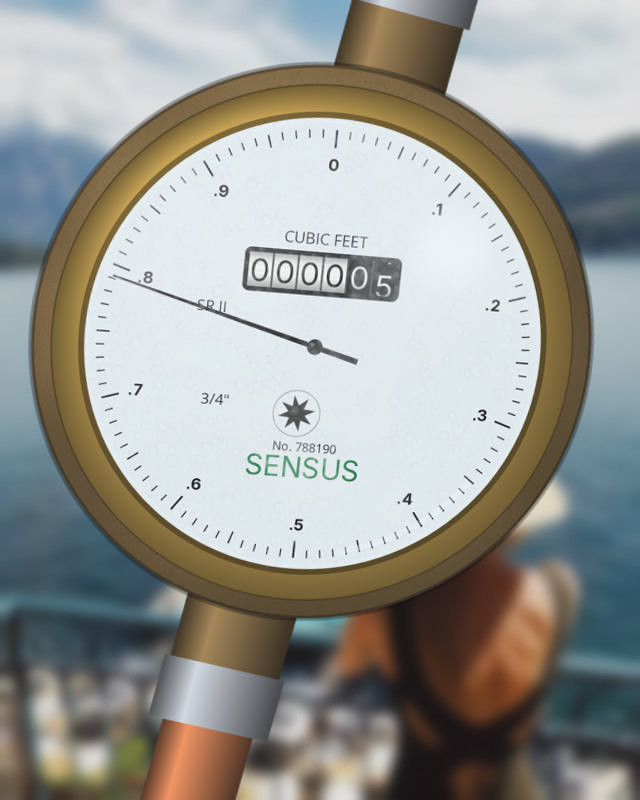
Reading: 4.79 ft³
